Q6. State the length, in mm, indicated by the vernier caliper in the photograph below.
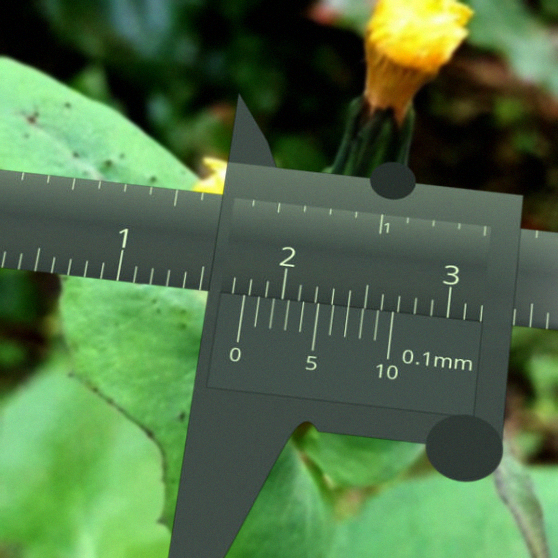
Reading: 17.7 mm
